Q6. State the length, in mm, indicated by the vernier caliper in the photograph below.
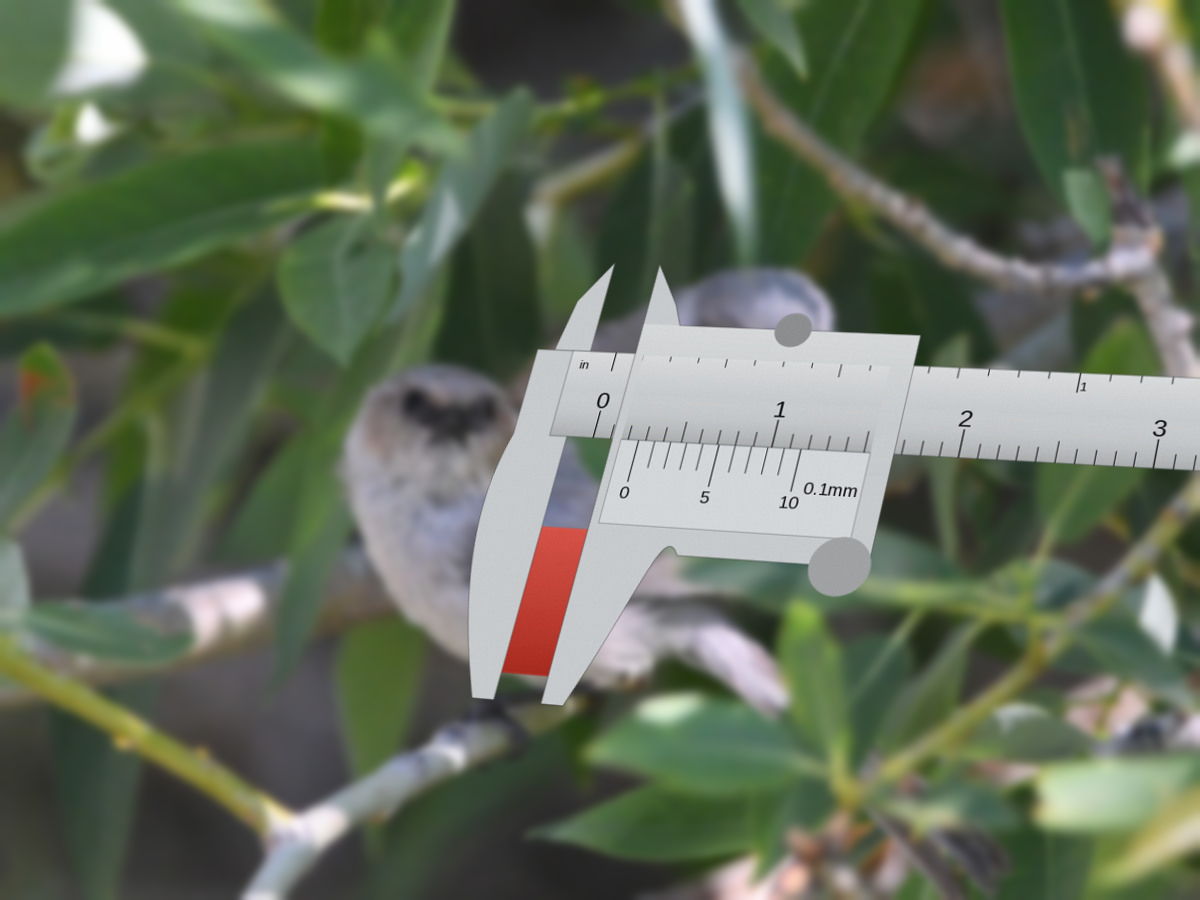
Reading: 2.6 mm
